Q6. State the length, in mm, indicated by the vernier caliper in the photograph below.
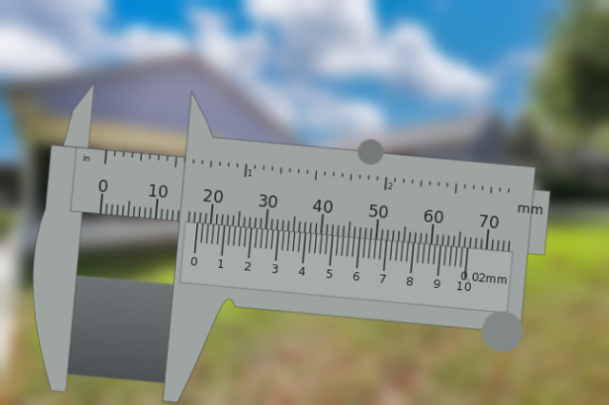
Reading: 17.6 mm
